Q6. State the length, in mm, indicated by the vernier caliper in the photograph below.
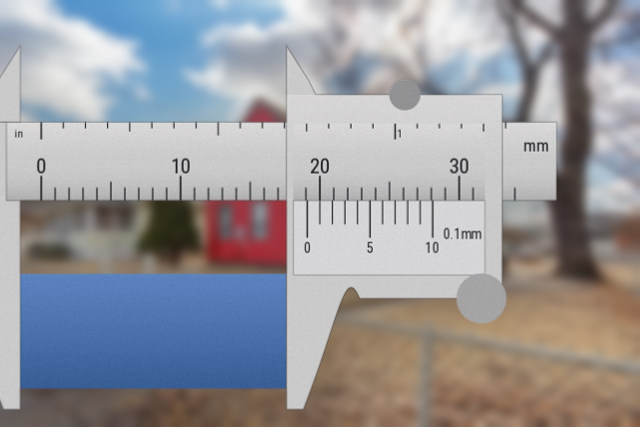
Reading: 19.1 mm
